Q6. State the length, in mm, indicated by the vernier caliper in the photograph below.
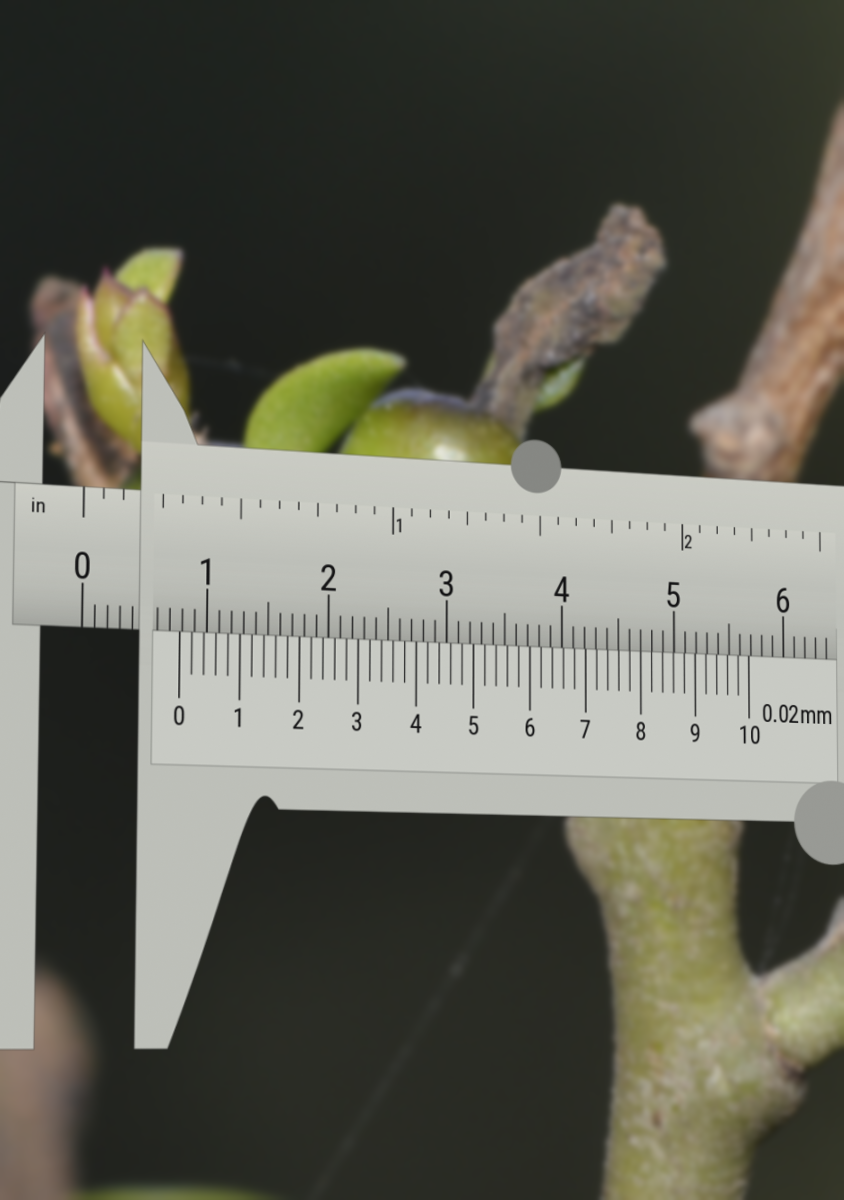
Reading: 7.8 mm
